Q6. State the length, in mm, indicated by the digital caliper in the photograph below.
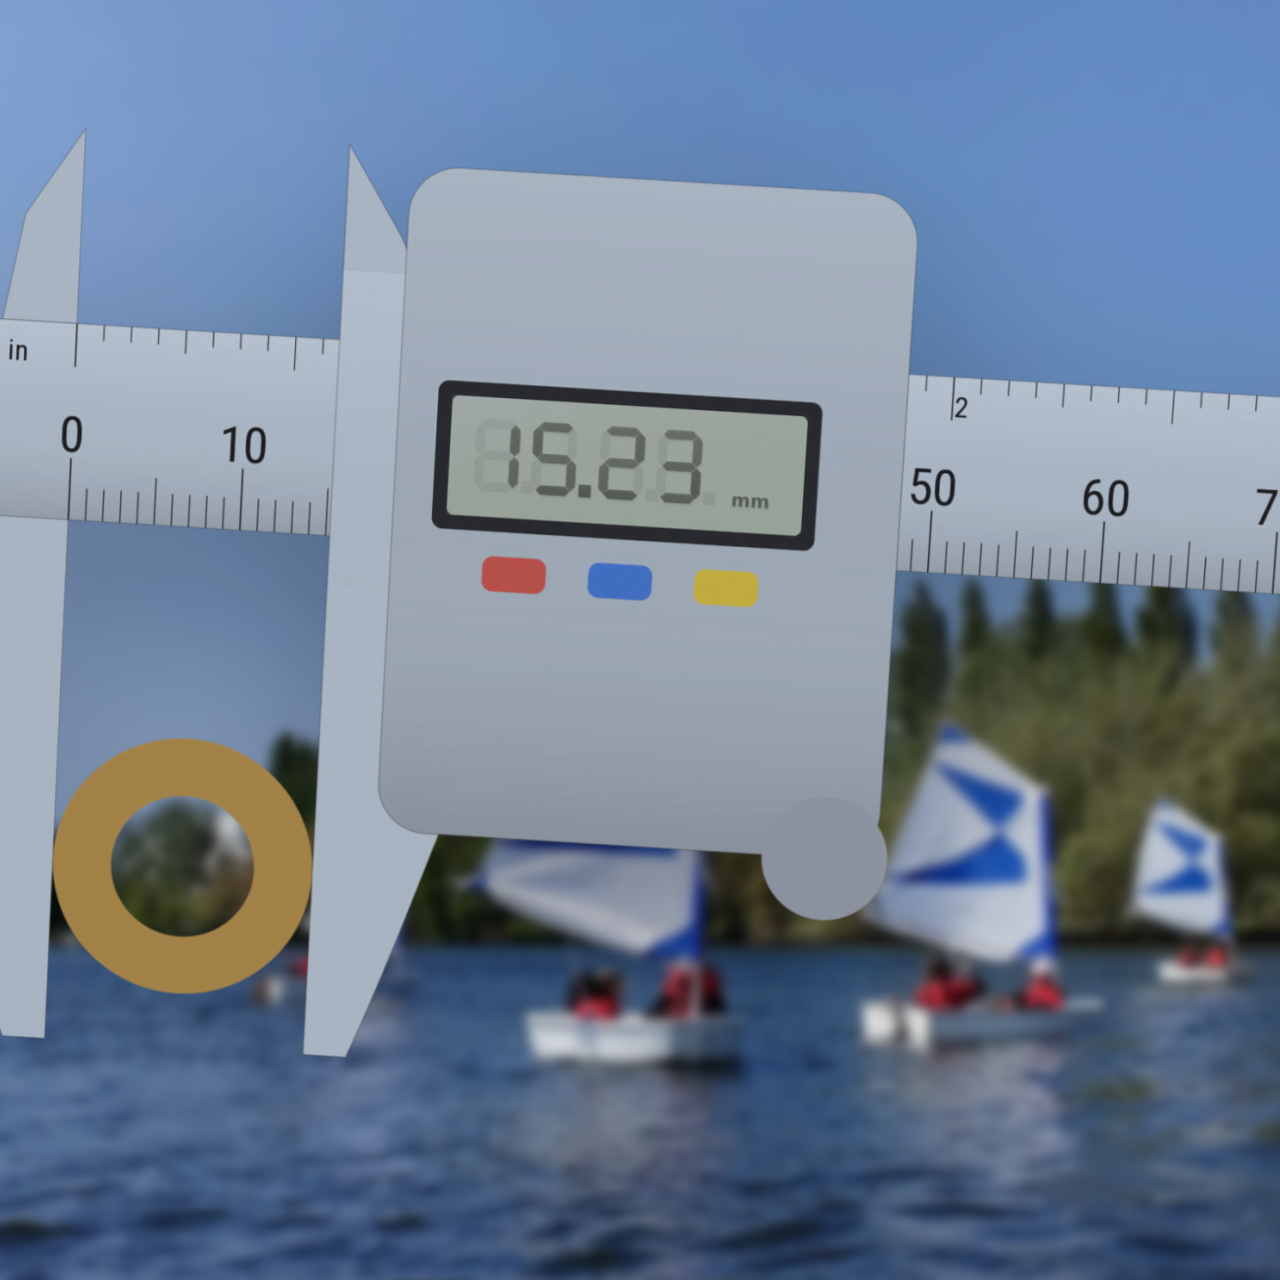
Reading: 15.23 mm
